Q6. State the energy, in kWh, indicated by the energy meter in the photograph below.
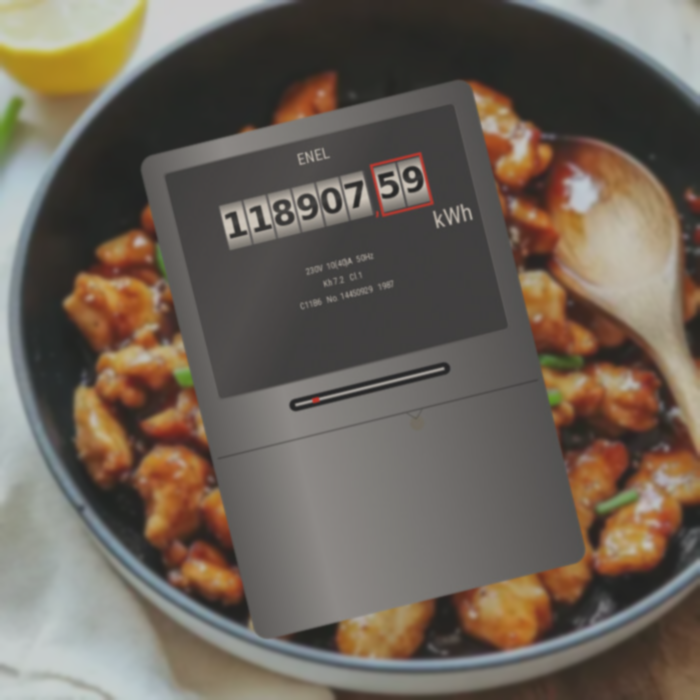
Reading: 118907.59 kWh
